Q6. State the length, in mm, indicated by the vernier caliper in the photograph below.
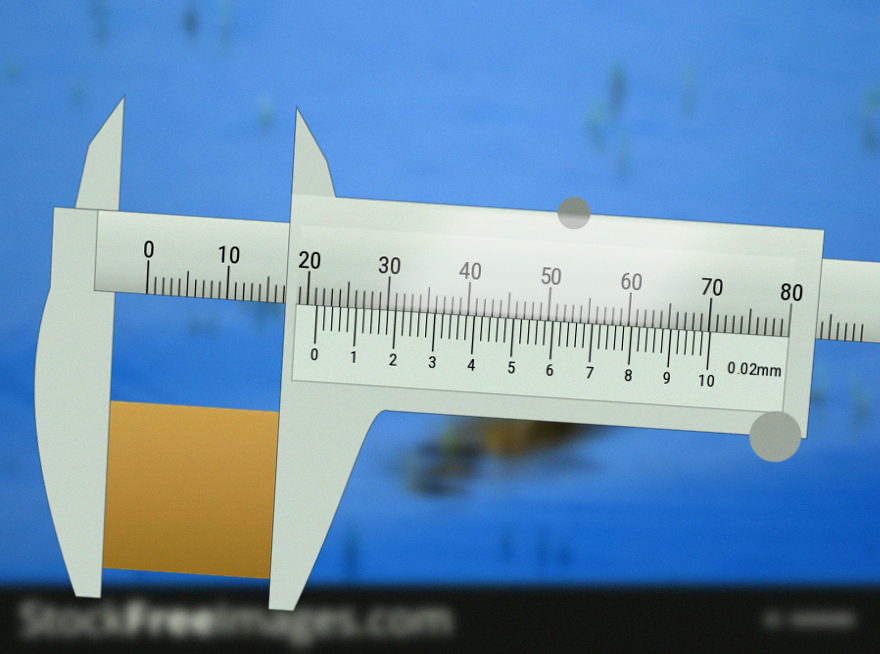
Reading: 21.2 mm
